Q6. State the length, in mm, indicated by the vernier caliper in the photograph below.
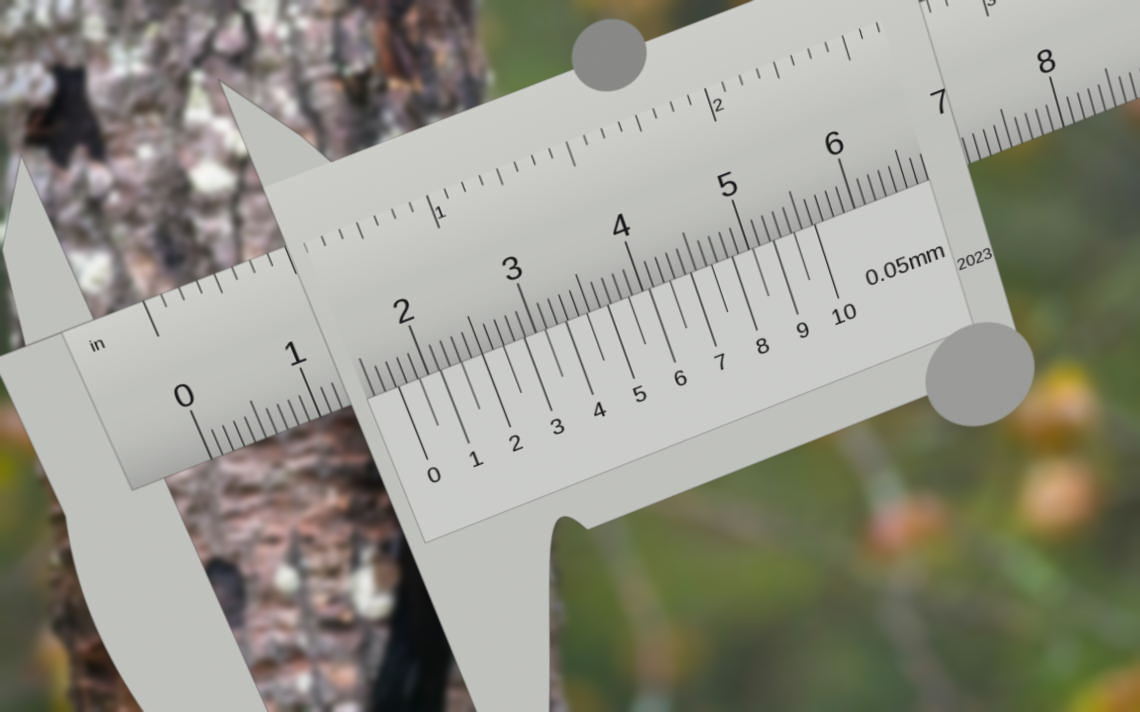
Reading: 17.2 mm
